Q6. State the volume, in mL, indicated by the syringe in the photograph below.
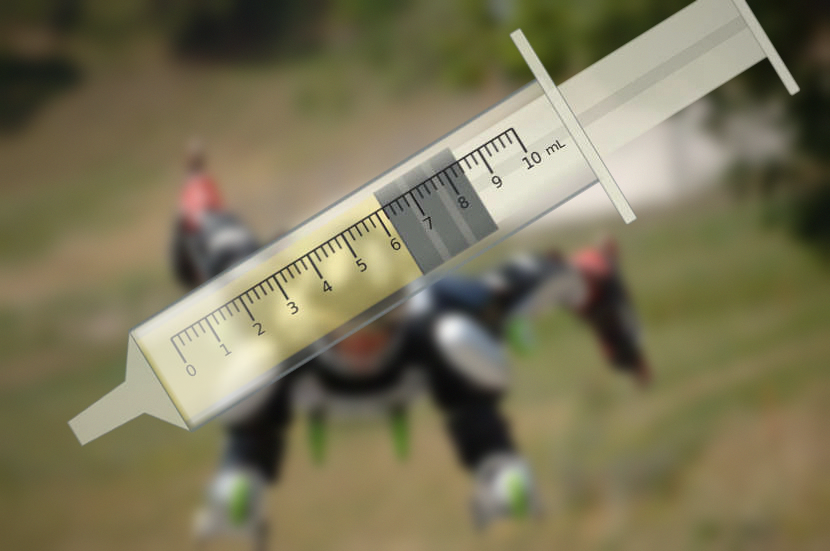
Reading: 6.2 mL
